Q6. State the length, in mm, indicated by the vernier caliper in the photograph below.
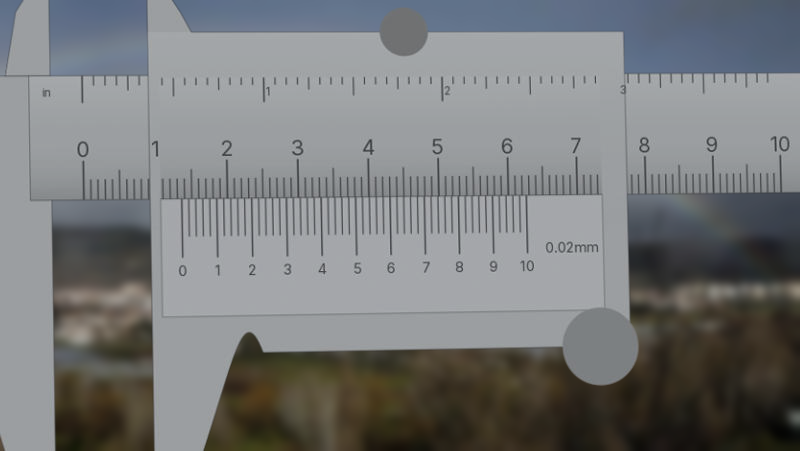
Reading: 13.6 mm
